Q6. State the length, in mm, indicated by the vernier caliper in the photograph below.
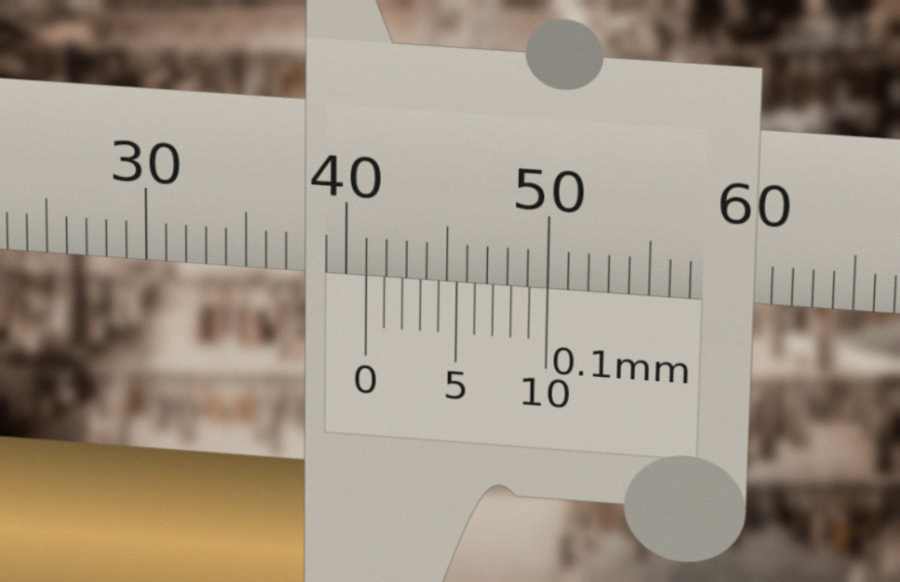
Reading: 41.0 mm
